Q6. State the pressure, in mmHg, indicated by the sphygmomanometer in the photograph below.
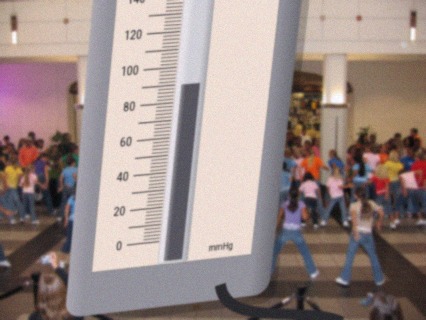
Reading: 90 mmHg
